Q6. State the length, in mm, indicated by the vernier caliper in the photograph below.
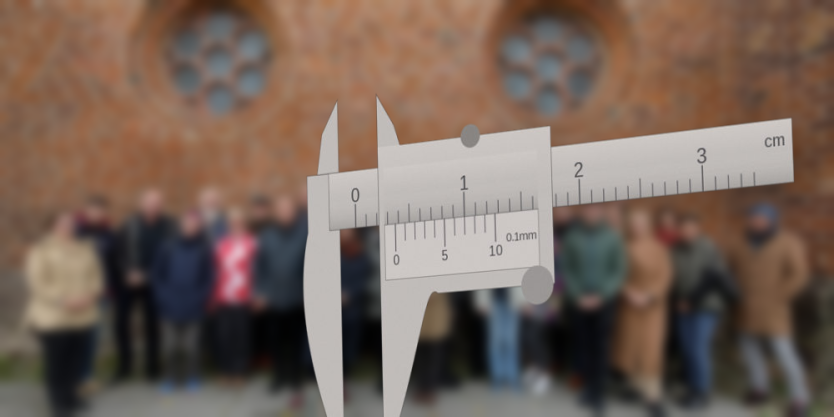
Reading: 3.7 mm
